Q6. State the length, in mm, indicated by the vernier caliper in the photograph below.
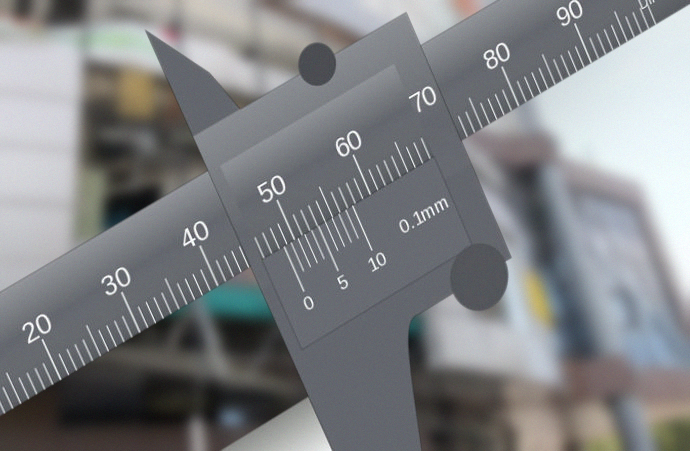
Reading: 48.6 mm
